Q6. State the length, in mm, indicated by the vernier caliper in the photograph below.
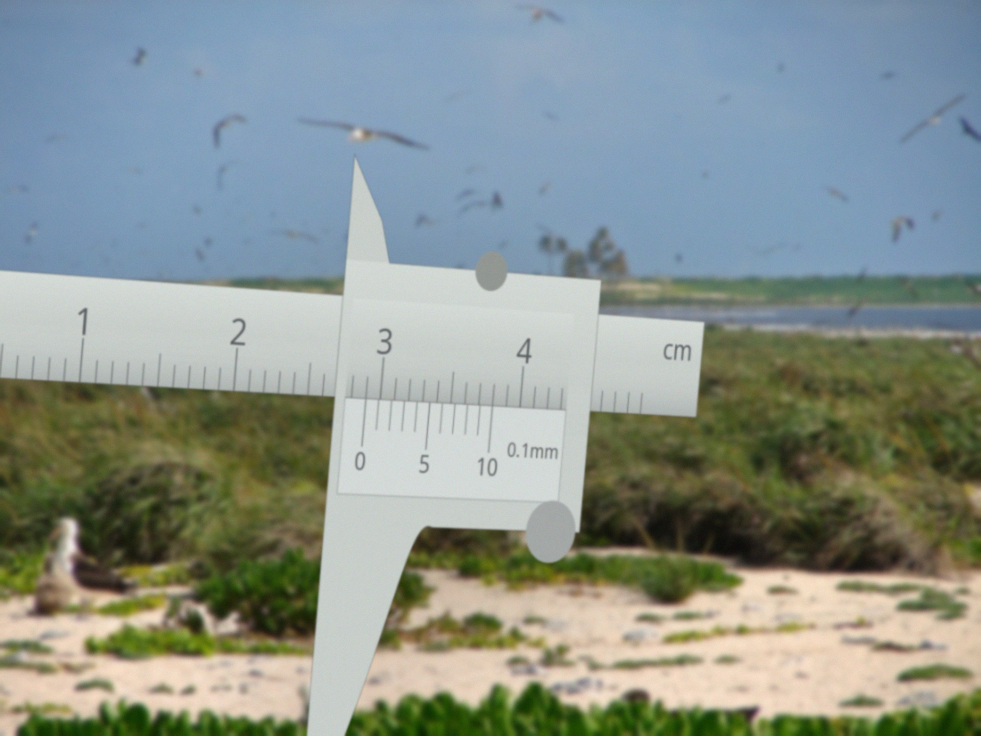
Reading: 29.0 mm
